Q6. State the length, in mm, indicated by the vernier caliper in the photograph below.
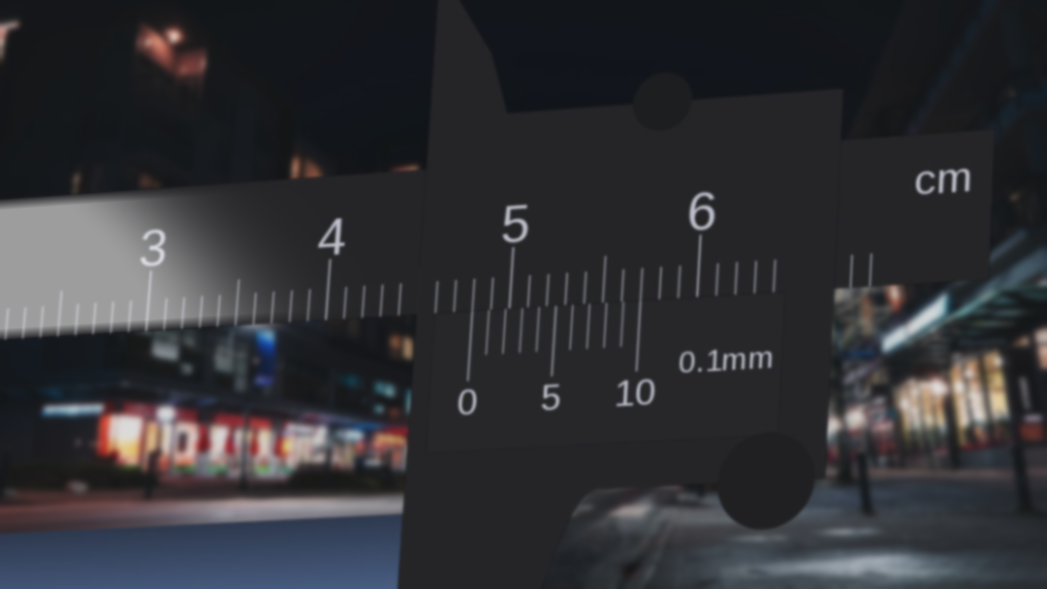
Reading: 48.0 mm
